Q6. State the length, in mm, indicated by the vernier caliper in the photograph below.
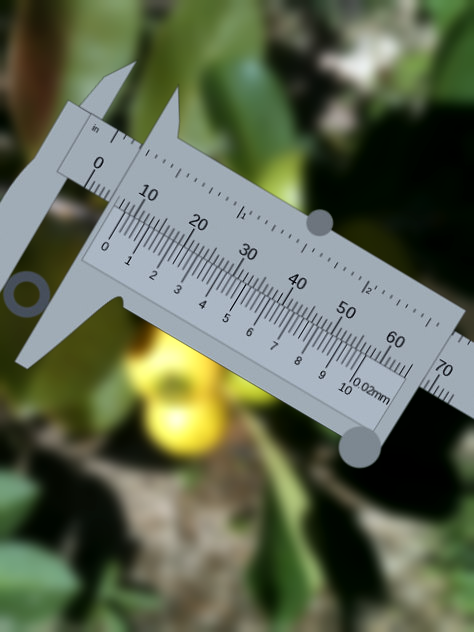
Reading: 8.2 mm
